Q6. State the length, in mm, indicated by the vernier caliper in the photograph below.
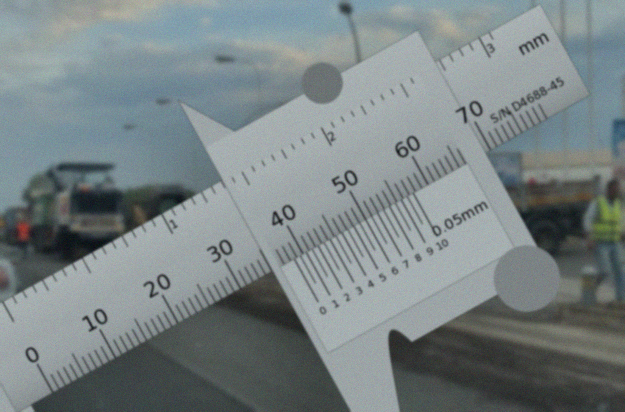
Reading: 38.6 mm
